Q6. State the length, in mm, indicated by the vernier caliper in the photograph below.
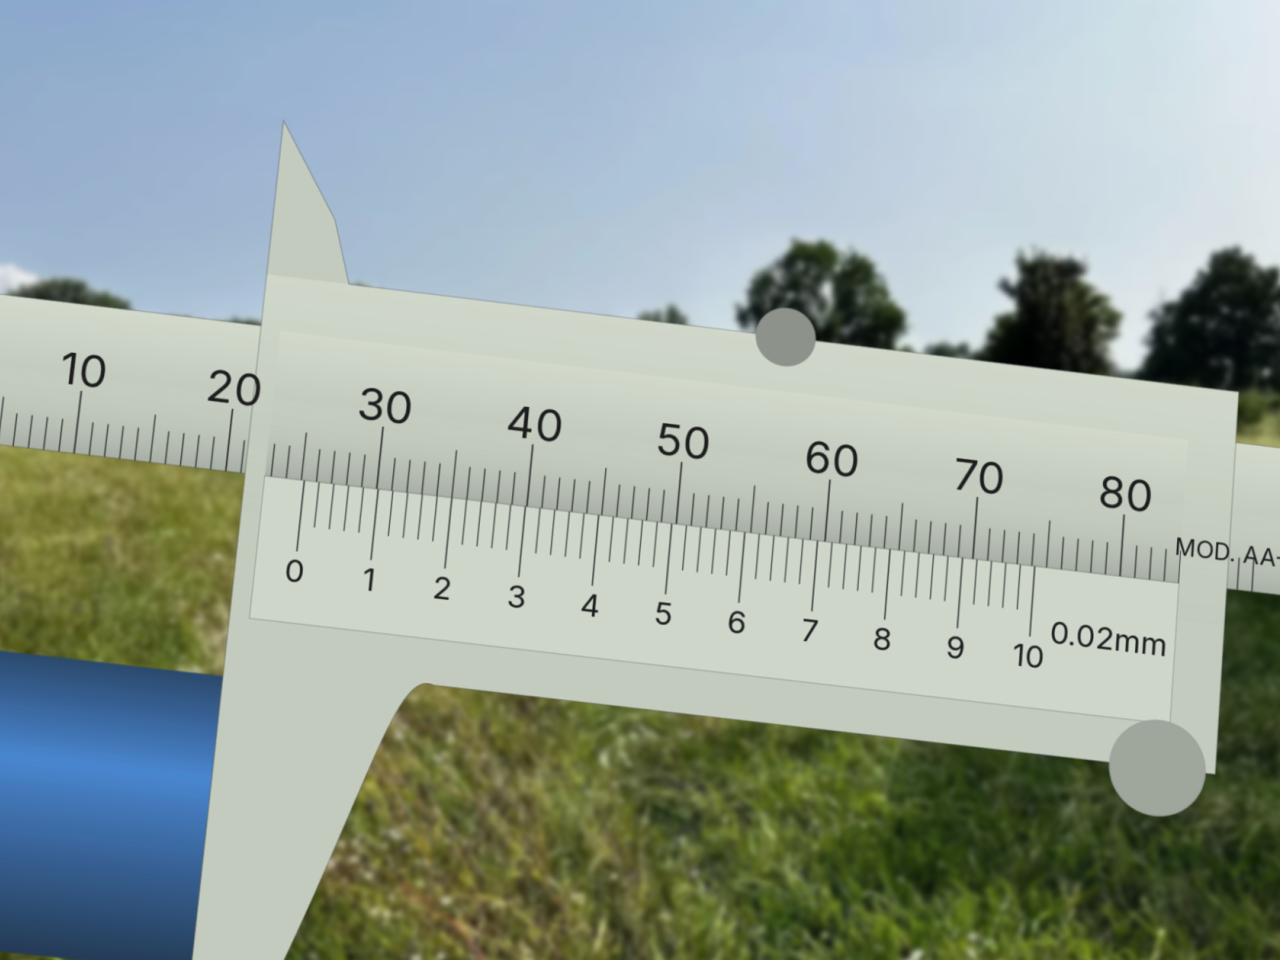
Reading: 25.2 mm
